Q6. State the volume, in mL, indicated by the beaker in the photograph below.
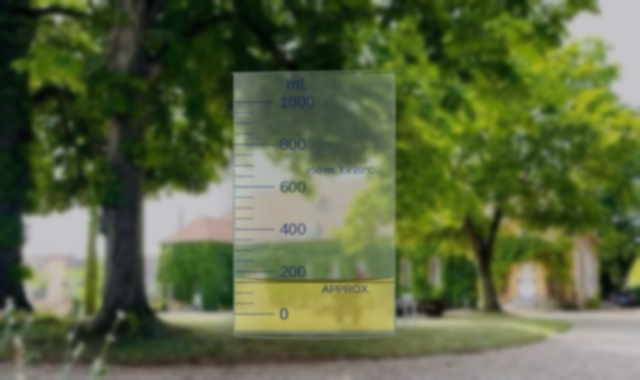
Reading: 150 mL
